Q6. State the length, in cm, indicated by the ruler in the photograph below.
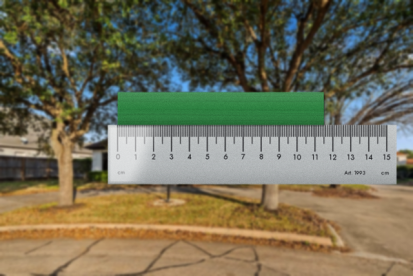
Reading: 11.5 cm
